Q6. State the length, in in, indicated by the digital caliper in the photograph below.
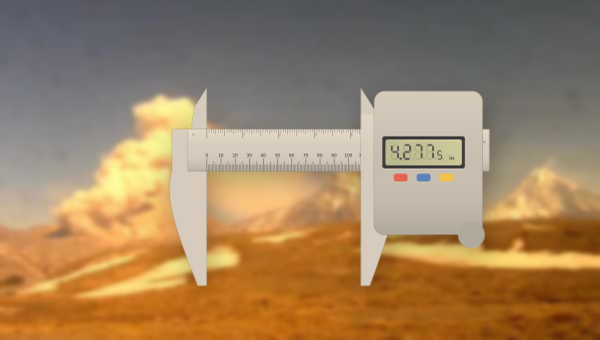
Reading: 4.2775 in
